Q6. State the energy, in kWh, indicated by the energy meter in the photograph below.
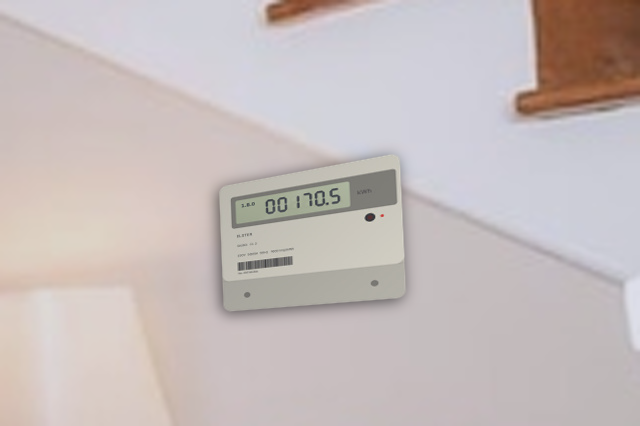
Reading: 170.5 kWh
